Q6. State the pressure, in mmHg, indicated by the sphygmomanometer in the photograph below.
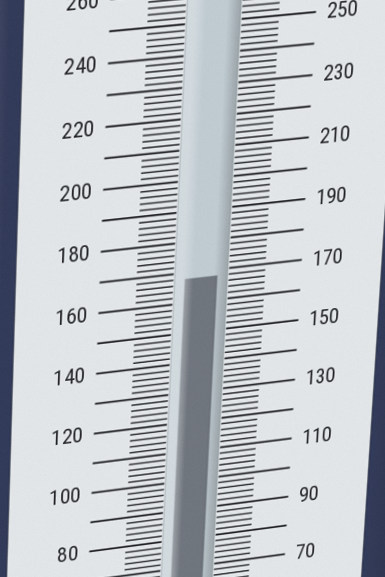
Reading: 168 mmHg
